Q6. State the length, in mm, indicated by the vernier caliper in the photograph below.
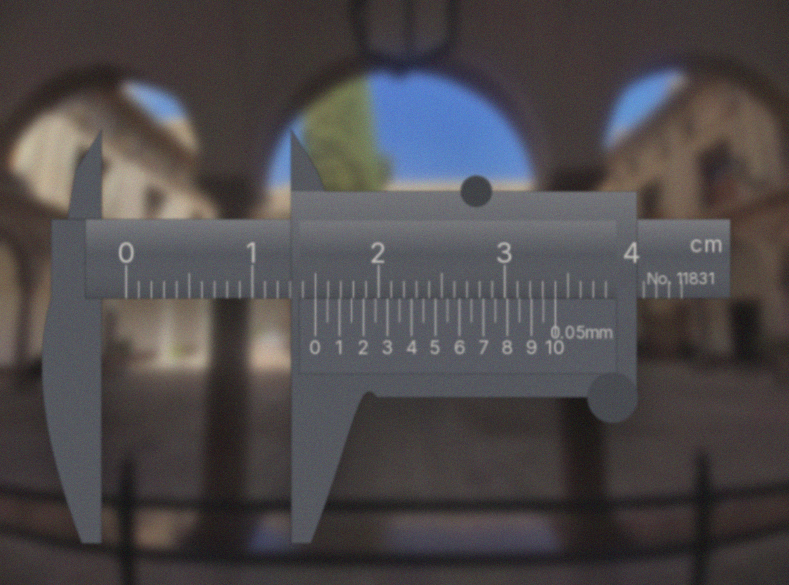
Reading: 15.0 mm
